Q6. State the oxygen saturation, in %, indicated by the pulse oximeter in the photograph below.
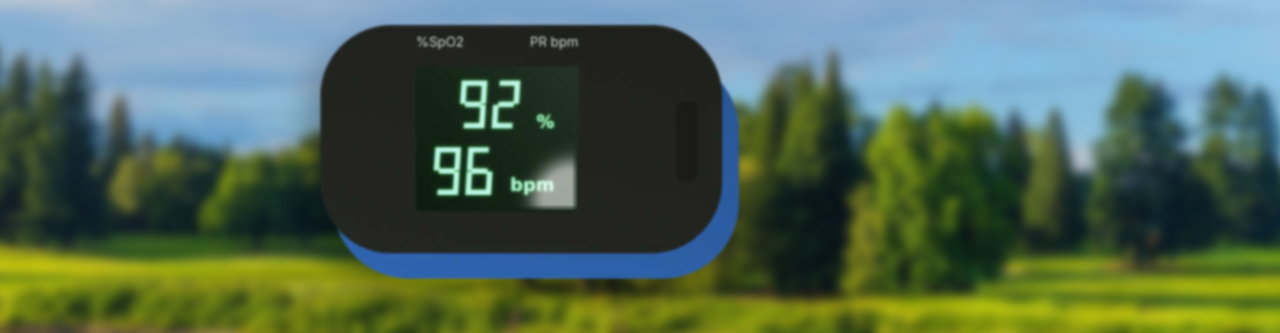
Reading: 92 %
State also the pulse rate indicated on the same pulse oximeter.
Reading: 96 bpm
